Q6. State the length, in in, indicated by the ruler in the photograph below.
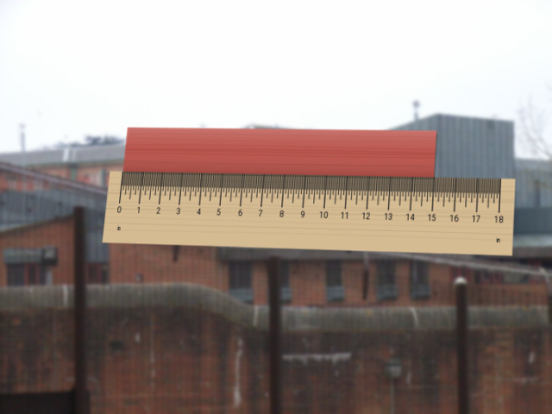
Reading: 15 in
